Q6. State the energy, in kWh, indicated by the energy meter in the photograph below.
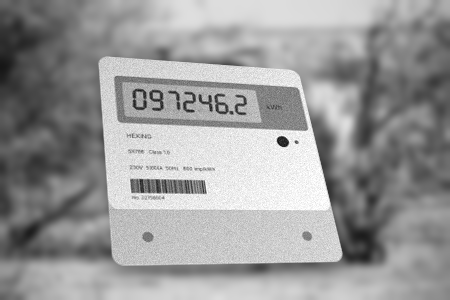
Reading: 97246.2 kWh
